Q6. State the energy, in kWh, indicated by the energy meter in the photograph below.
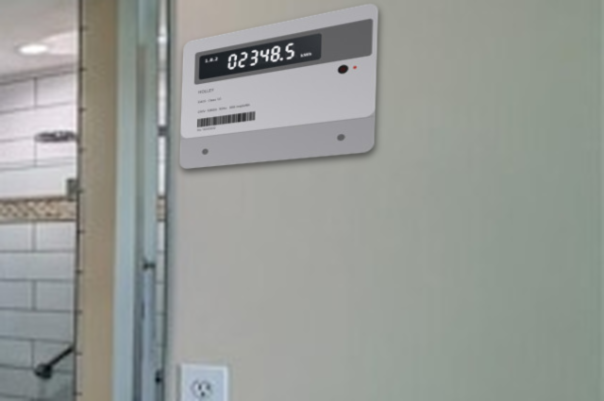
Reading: 2348.5 kWh
